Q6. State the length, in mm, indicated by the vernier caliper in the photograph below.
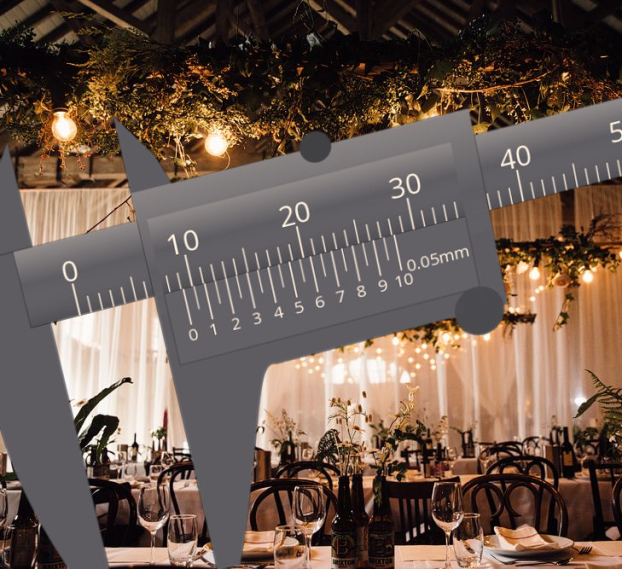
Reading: 9.2 mm
